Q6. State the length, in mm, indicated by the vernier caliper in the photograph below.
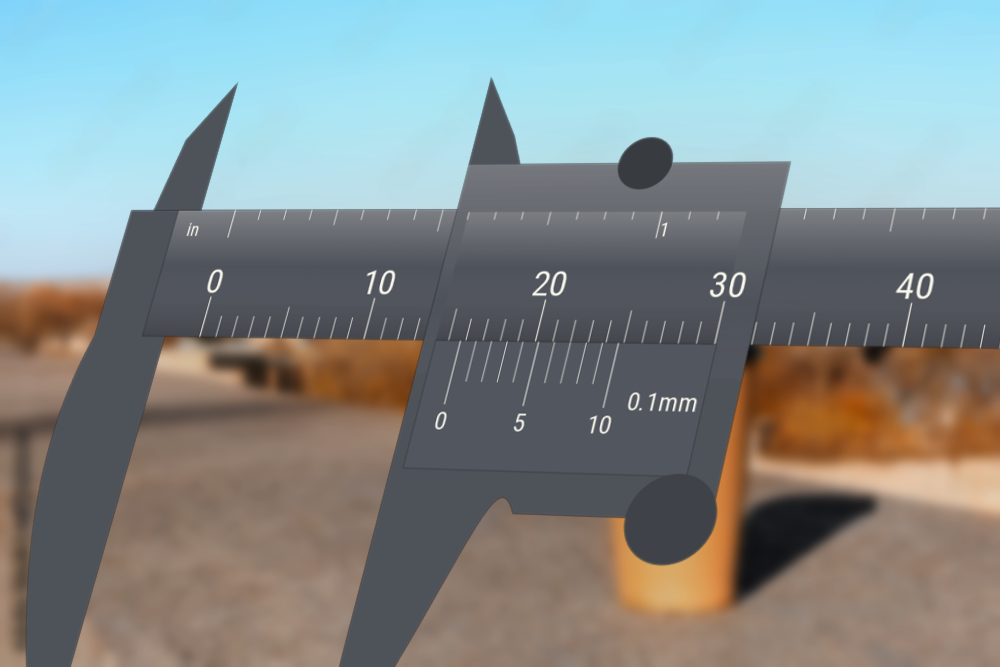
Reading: 15.7 mm
